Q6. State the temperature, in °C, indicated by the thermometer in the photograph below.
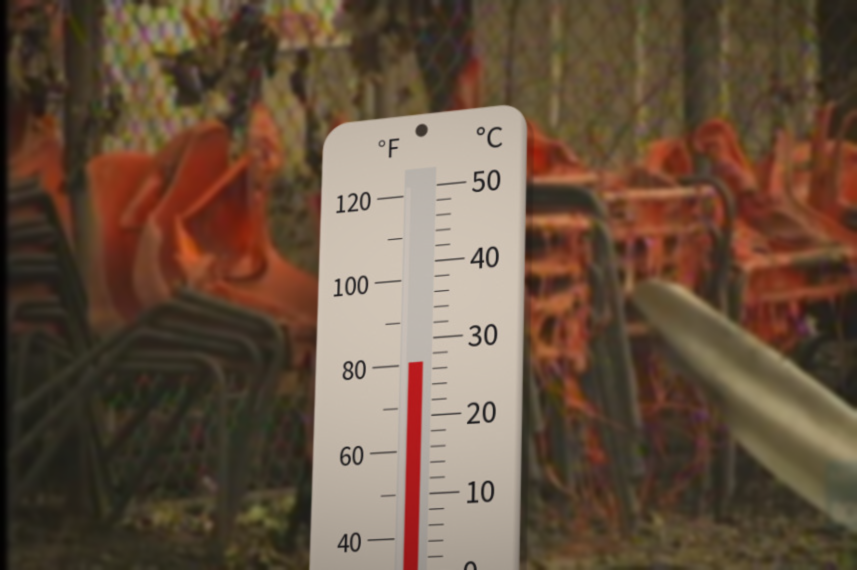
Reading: 27 °C
